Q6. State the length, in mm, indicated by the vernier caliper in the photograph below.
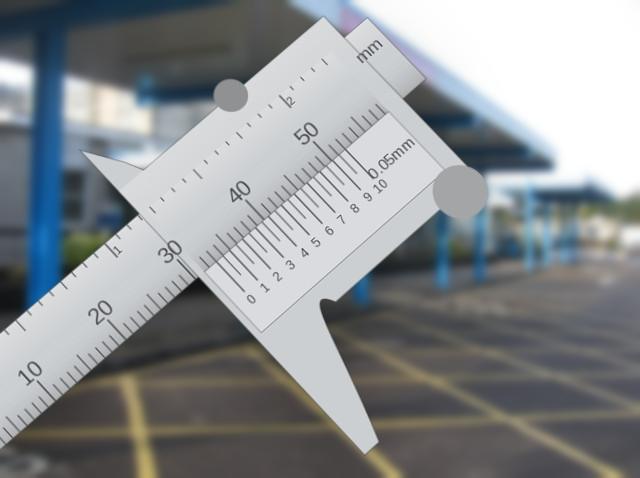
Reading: 33.0 mm
